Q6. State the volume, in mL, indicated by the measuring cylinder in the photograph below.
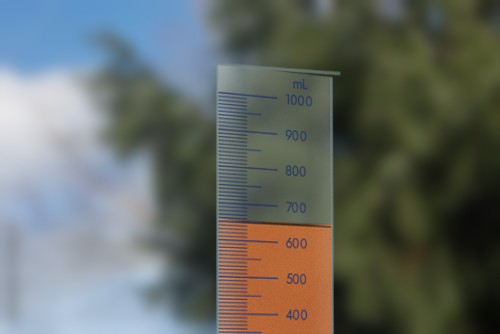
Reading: 650 mL
